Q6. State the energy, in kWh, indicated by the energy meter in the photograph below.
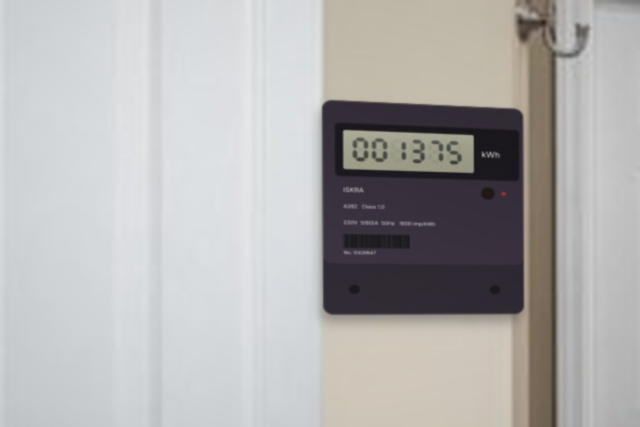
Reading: 1375 kWh
